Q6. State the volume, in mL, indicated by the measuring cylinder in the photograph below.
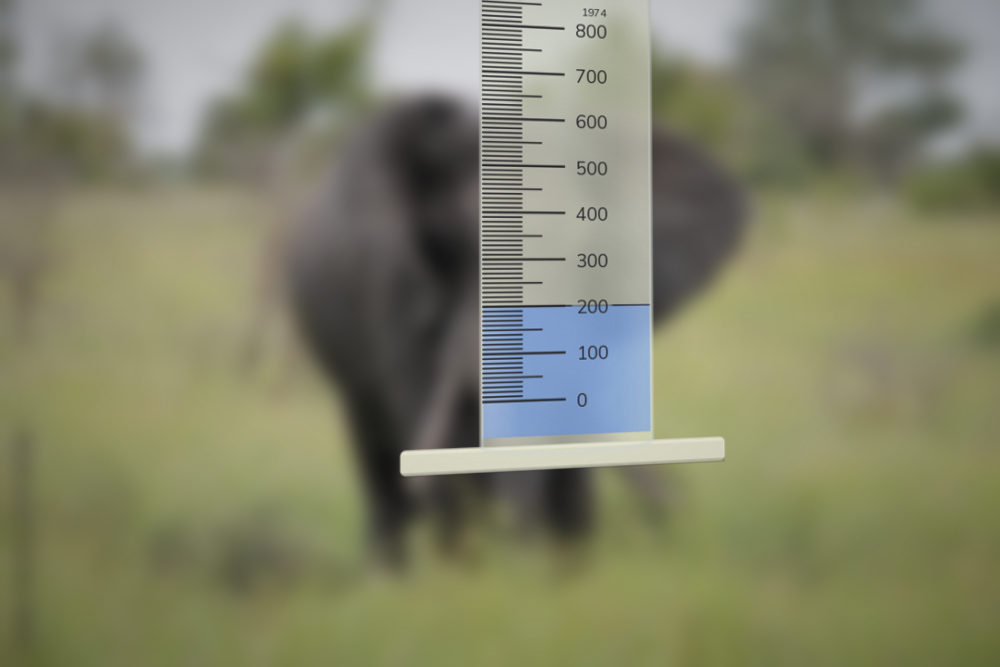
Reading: 200 mL
